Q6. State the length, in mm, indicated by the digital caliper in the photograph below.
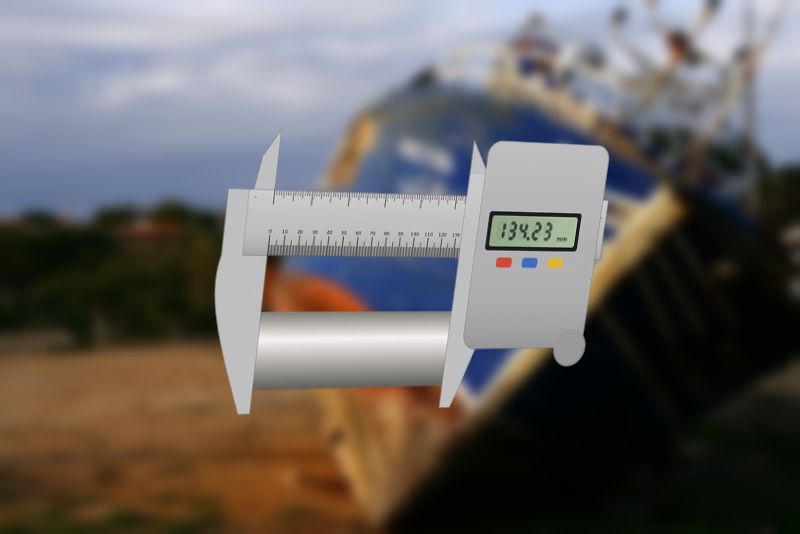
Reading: 134.23 mm
